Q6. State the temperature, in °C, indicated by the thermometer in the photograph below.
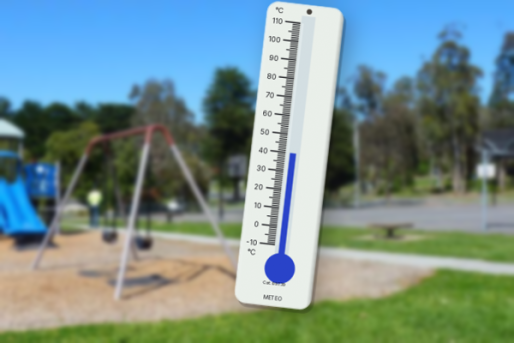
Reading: 40 °C
